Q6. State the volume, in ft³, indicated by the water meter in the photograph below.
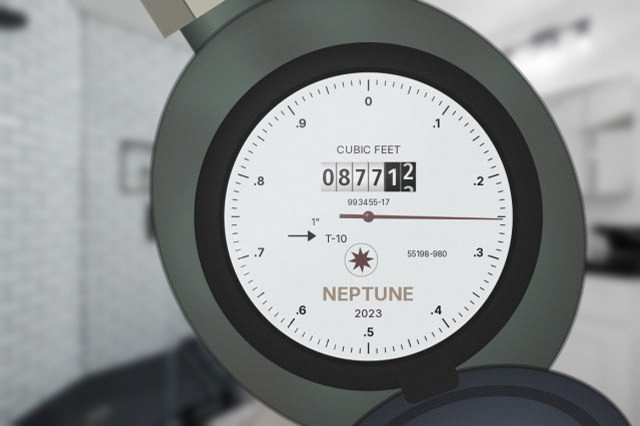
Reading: 87712.25 ft³
